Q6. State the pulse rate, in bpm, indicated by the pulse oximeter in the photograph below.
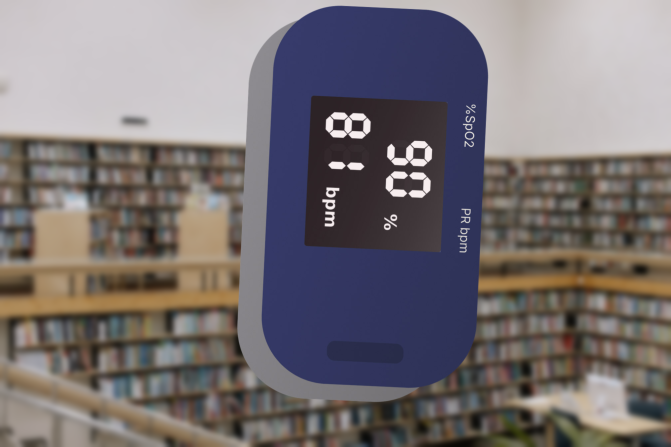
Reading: 81 bpm
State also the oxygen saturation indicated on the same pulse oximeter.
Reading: 90 %
